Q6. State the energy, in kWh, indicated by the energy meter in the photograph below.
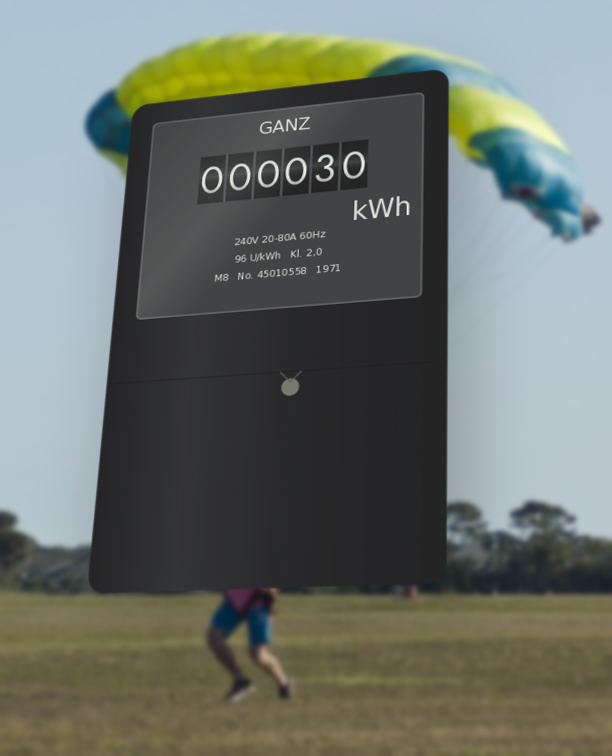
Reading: 30 kWh
